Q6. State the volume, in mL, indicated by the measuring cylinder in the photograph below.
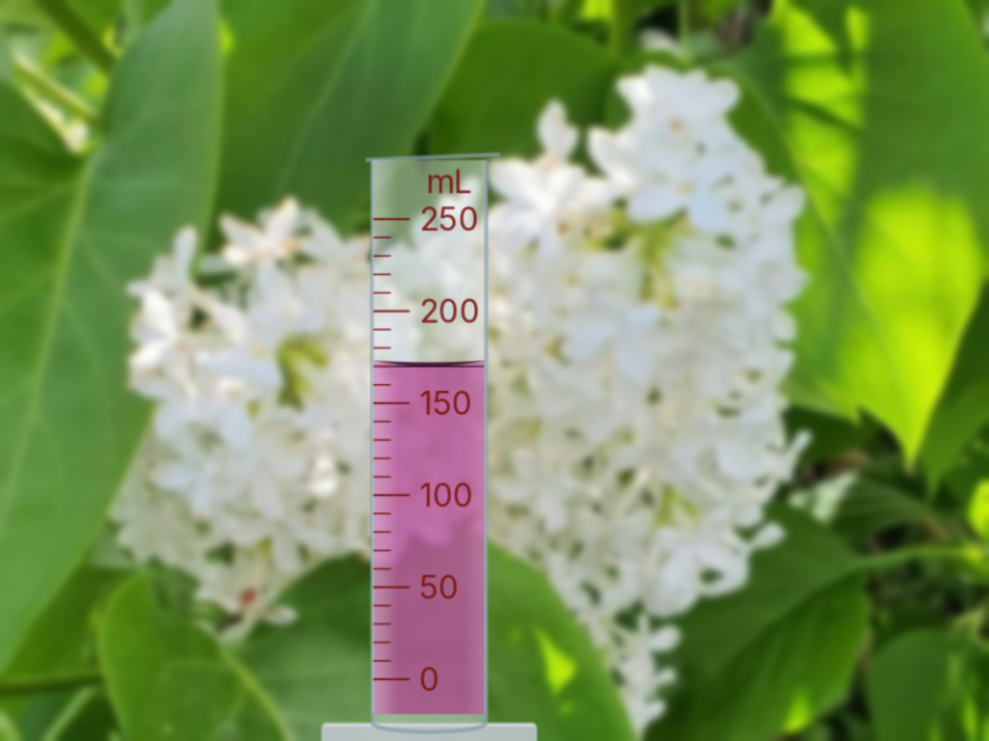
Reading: 170 mL
